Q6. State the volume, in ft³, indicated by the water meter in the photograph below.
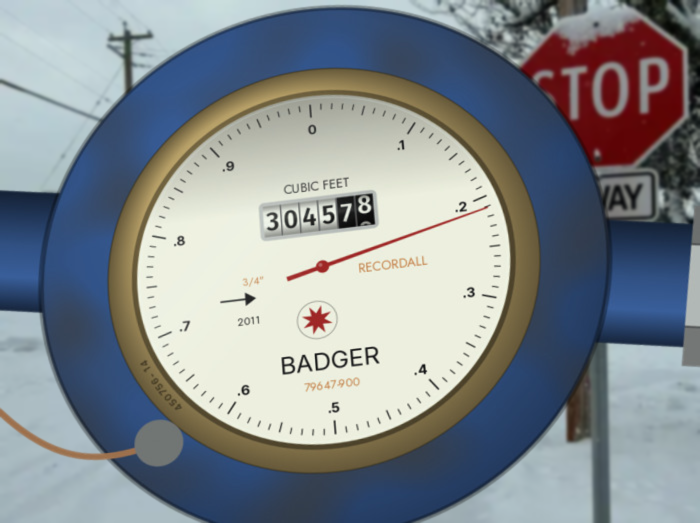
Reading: 304578.21 ft³
